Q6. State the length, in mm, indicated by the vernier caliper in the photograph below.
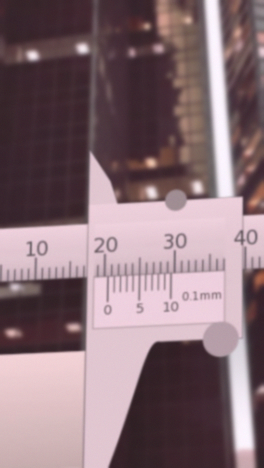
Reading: 20.5 mm
